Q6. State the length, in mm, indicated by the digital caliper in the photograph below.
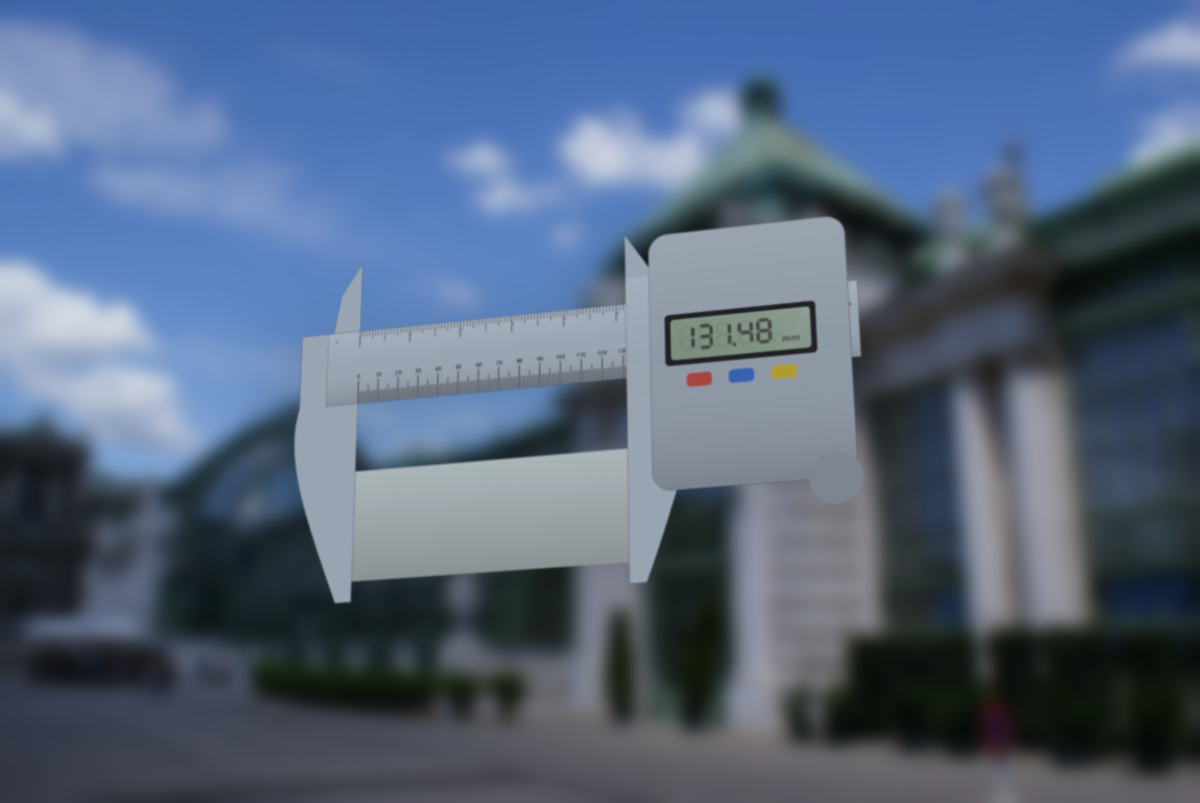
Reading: 131.48 mm
